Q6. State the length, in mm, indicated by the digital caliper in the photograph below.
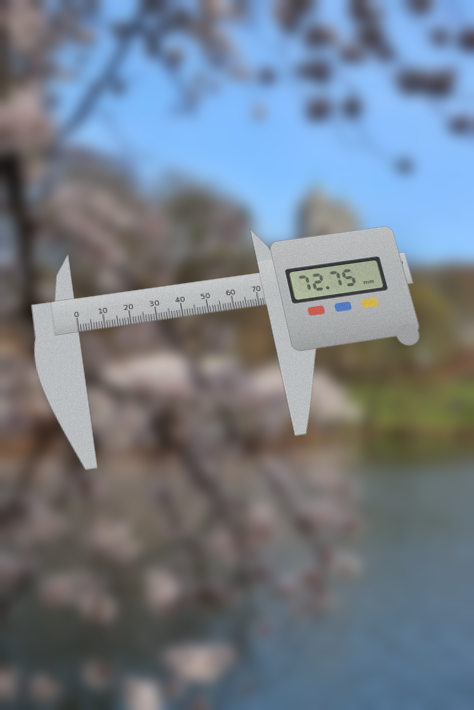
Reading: 72.75 mm
